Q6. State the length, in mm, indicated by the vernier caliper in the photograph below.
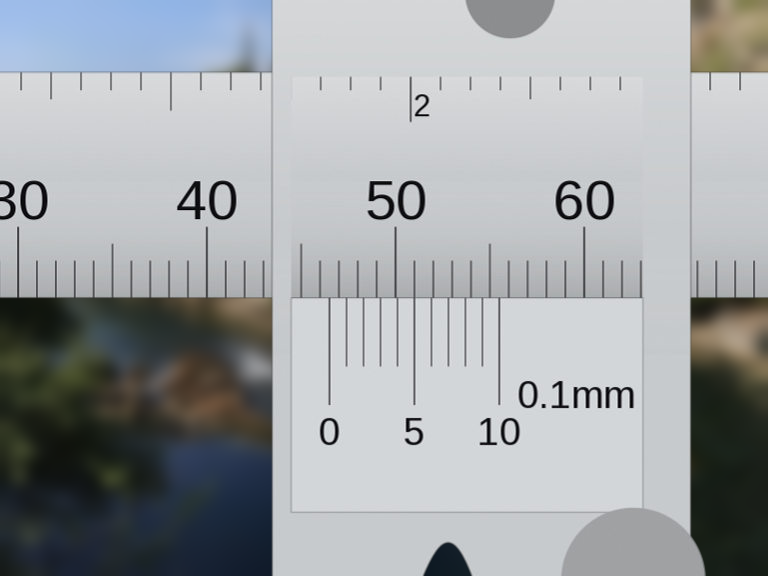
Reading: 46.5 mm
